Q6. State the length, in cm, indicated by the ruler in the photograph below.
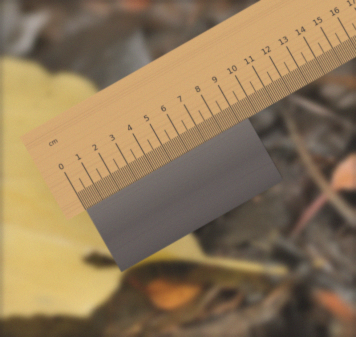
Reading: 9.5 cm
